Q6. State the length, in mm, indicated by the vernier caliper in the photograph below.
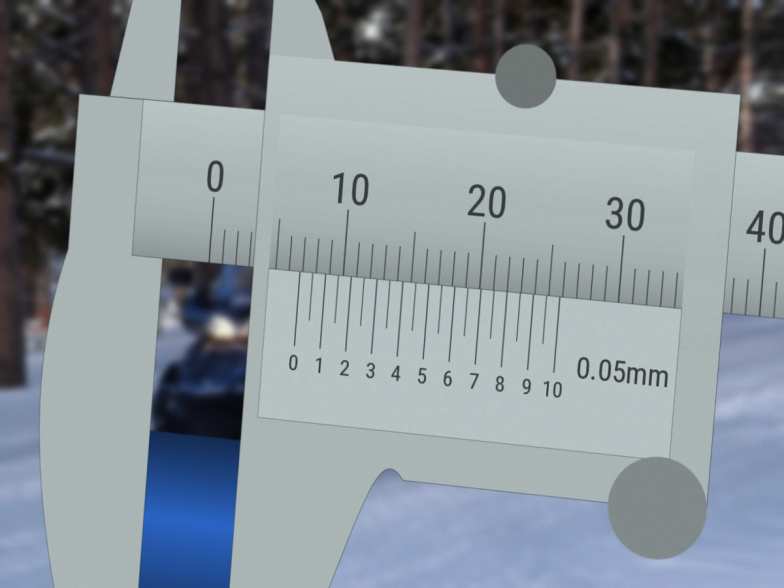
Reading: 6.8 mm
